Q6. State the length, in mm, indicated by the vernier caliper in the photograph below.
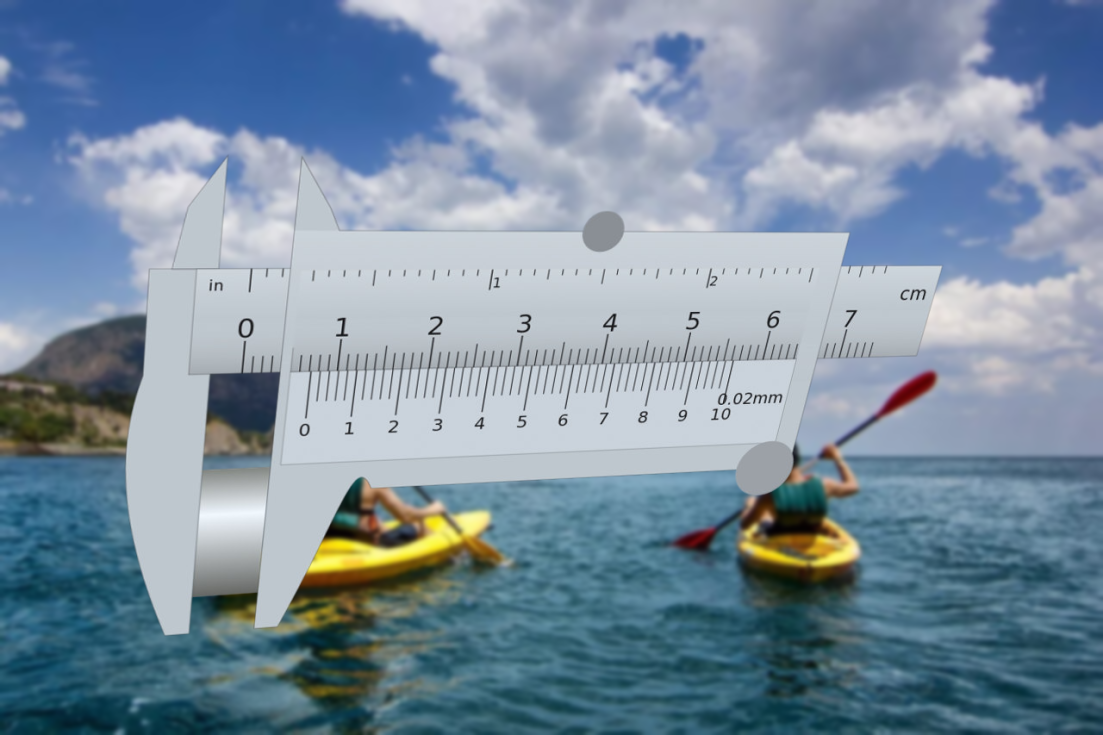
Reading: 7.2 mm
